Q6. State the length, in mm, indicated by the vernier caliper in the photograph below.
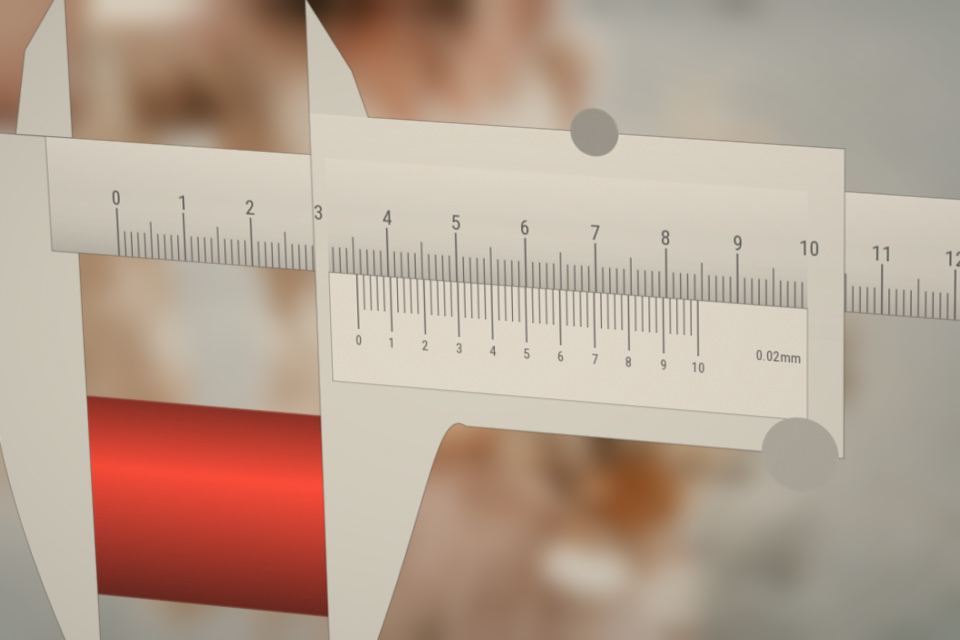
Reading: 35.4 mm
